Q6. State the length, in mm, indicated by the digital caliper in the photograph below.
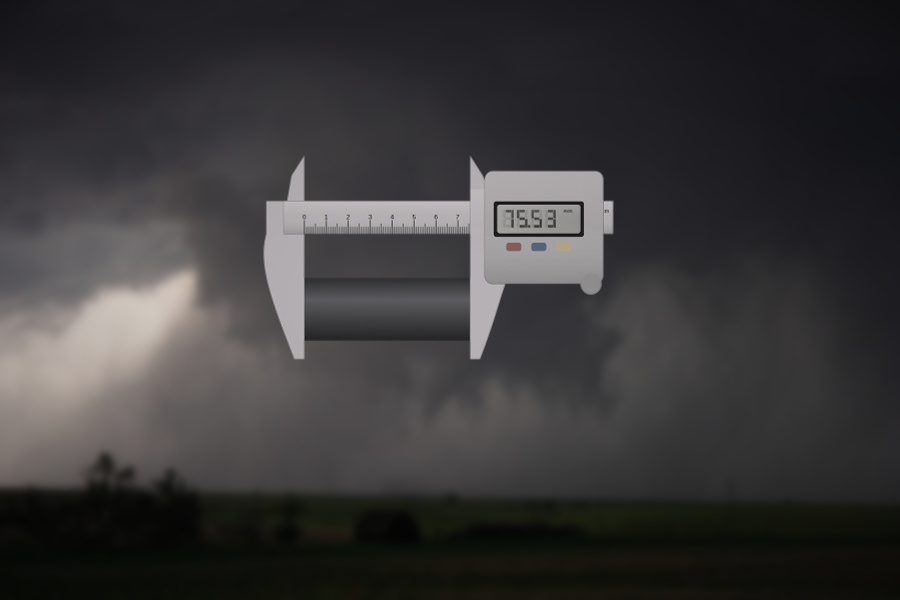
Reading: 75.53 mm
